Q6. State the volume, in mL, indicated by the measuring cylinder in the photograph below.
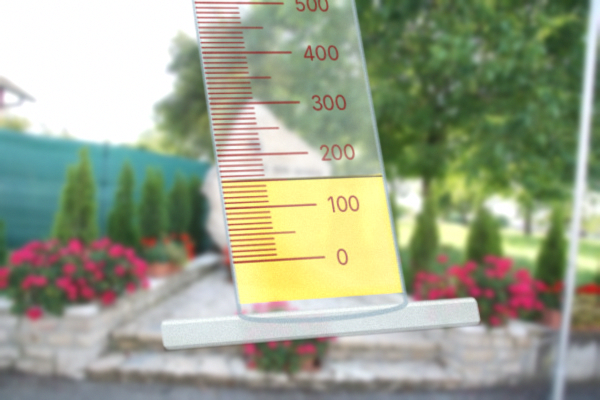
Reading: 150 mL
